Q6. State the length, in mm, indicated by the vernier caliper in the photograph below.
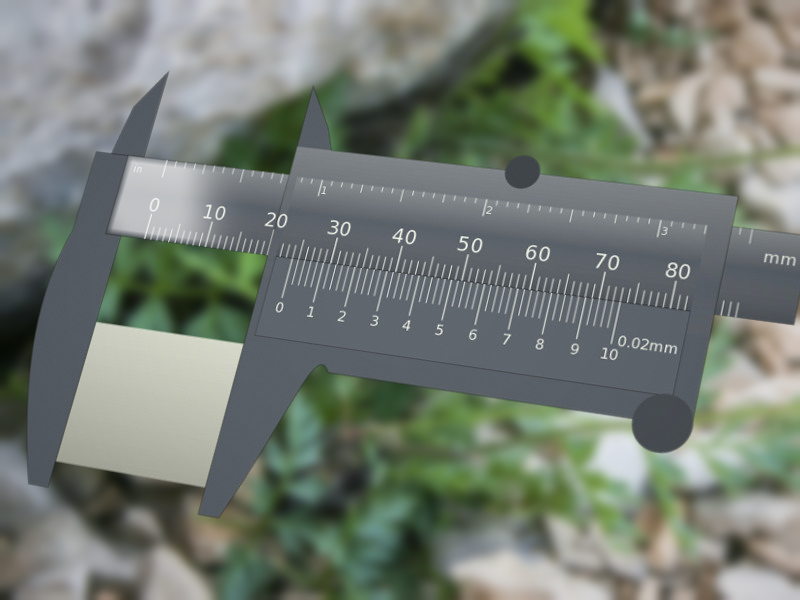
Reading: 24.0 mm
